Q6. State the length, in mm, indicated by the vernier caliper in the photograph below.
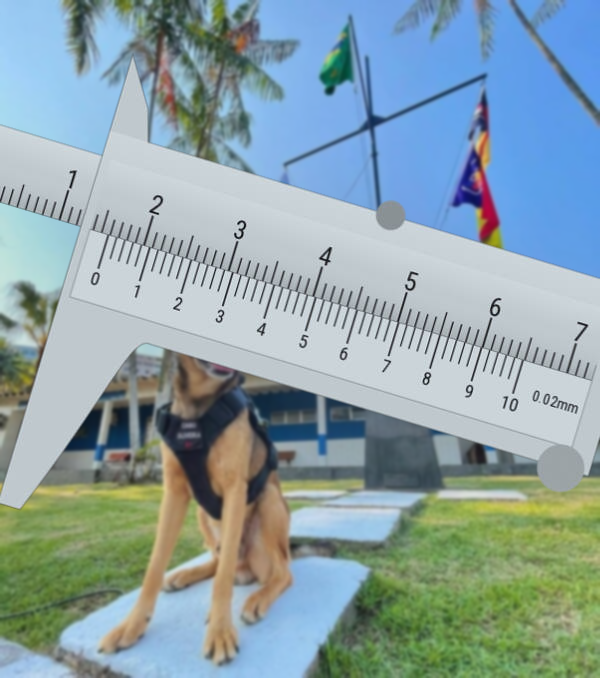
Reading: 15.8 mm
